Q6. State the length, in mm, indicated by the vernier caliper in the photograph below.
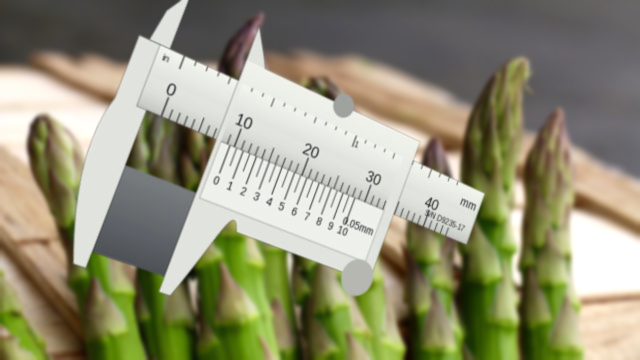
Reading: 9.4 mm
